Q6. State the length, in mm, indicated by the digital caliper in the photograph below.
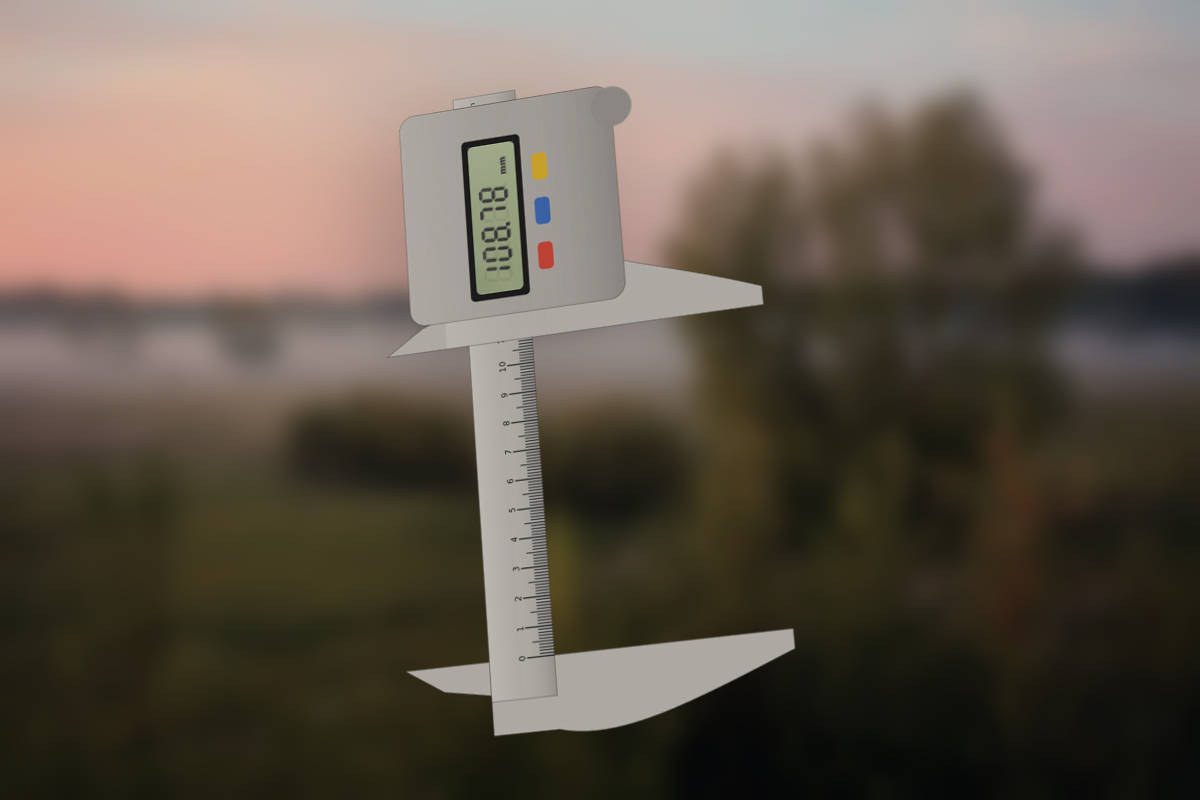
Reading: 108.78 mm
